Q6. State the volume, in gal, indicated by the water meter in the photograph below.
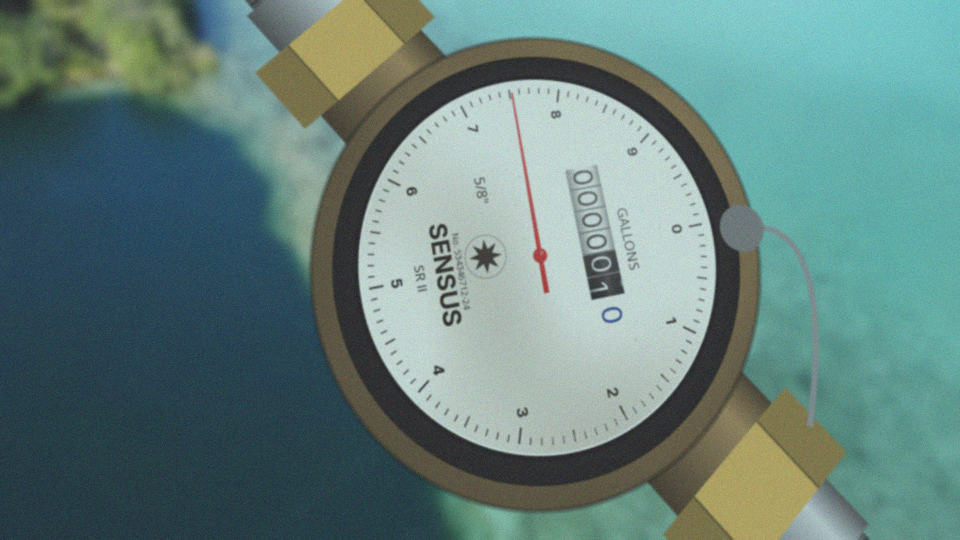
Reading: 7.5 gal
